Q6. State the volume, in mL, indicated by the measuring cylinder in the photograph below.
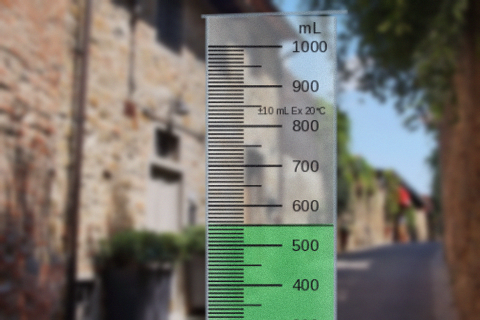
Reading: 550 mL
